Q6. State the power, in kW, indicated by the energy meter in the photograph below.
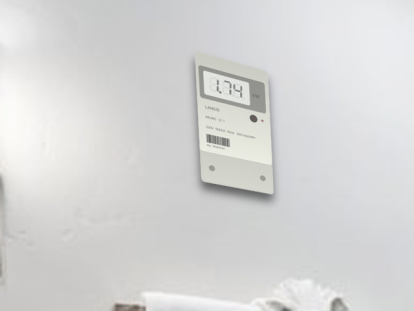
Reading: 1.74 kW
